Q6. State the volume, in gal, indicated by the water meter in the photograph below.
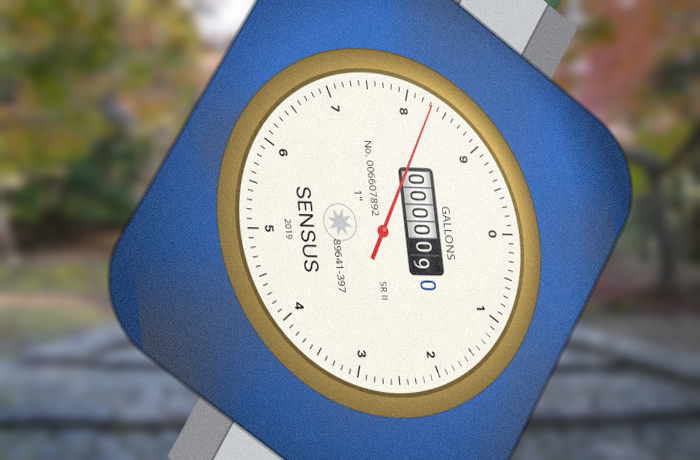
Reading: 88.3 gal
